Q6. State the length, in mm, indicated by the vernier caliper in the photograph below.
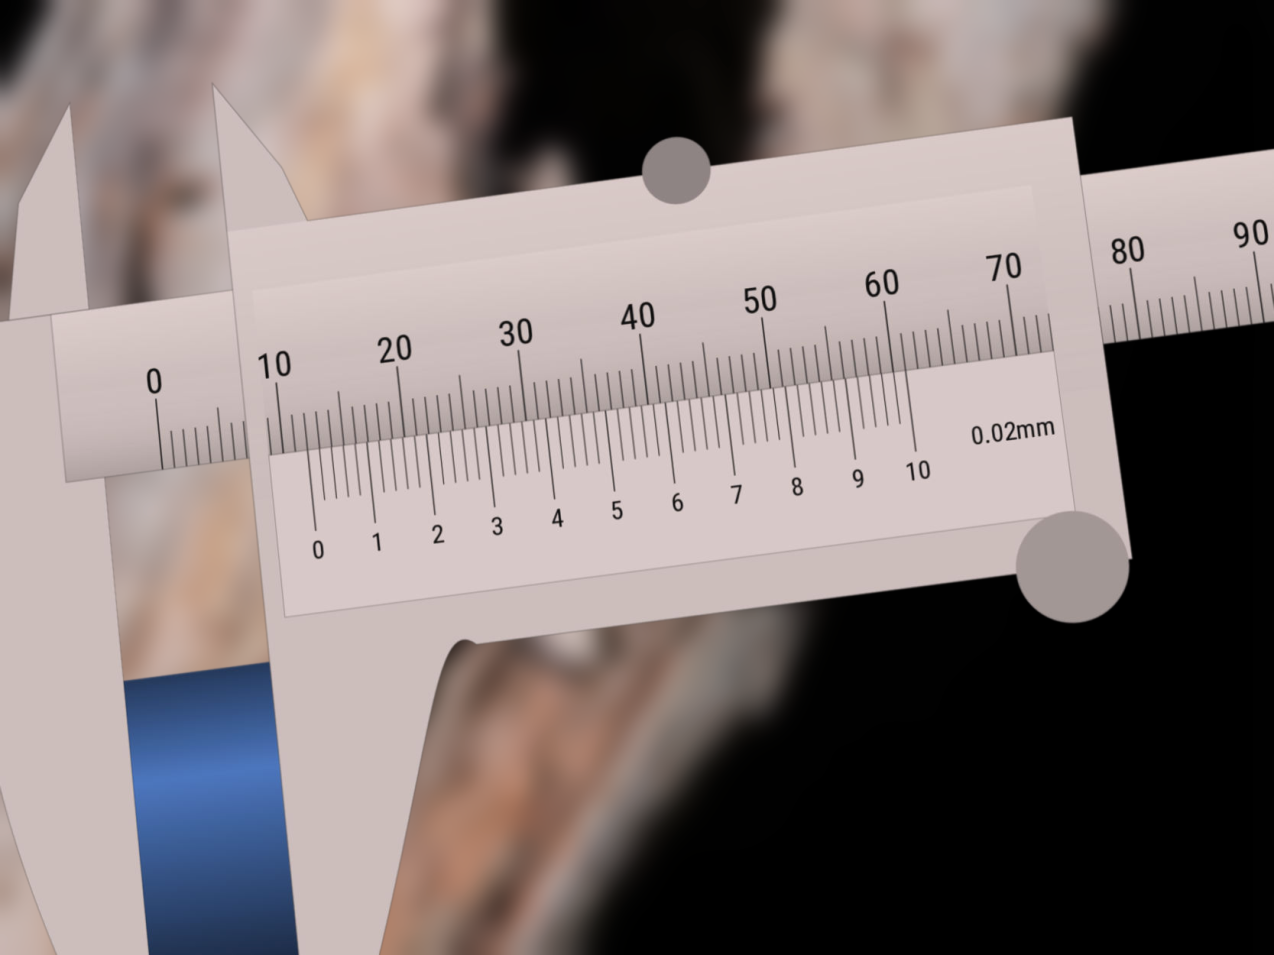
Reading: 12.0 mm
